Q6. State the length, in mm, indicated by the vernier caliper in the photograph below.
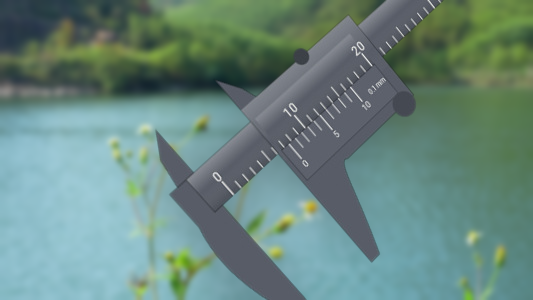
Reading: 7.6 mm
